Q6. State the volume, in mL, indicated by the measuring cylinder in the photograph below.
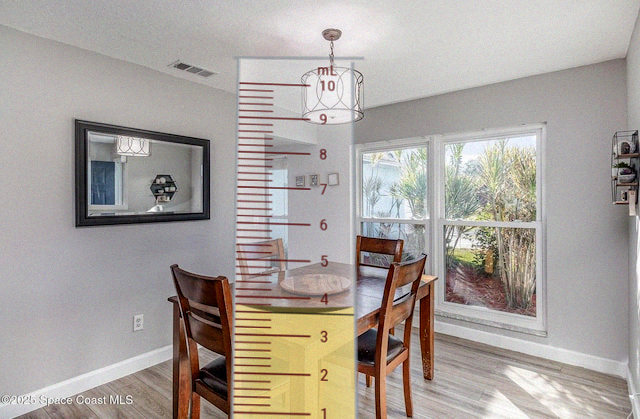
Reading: 3.6 mL
